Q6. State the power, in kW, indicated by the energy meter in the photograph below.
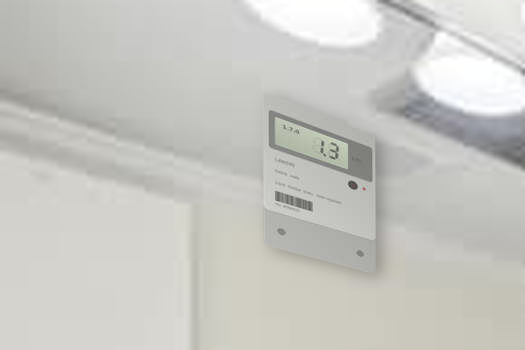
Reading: 1.3 kW
